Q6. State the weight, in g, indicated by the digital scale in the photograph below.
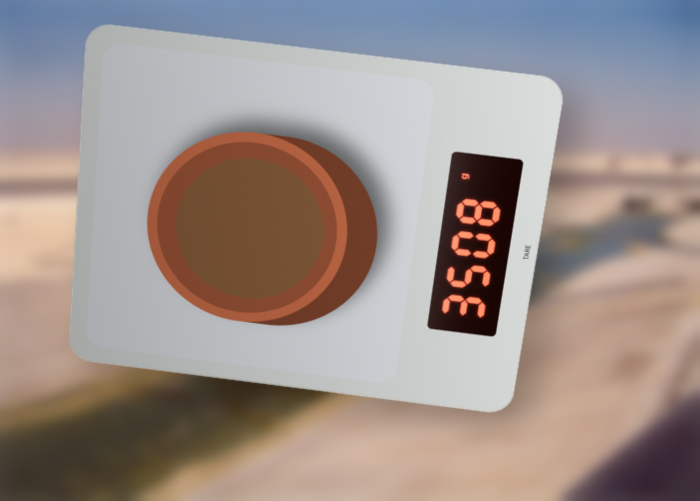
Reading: 3508 g
